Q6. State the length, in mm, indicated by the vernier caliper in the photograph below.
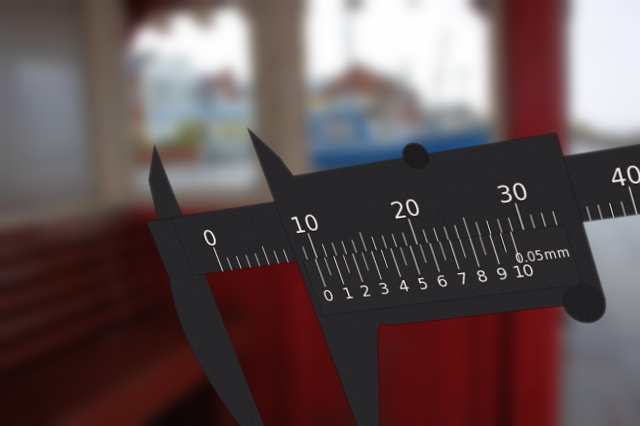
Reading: 9.8 mm
